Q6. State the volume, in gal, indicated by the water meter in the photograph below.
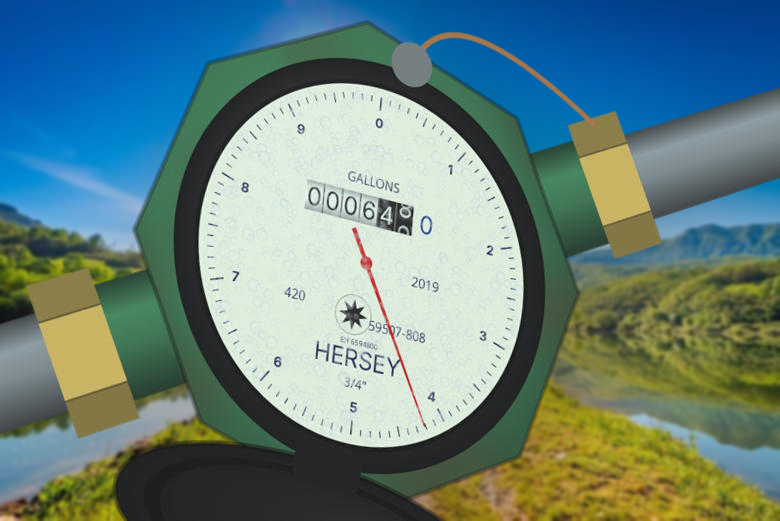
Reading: 6484.2 gal
